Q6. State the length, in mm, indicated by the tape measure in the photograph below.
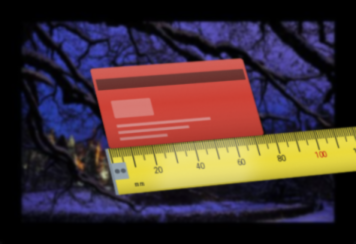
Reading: 75 mm
